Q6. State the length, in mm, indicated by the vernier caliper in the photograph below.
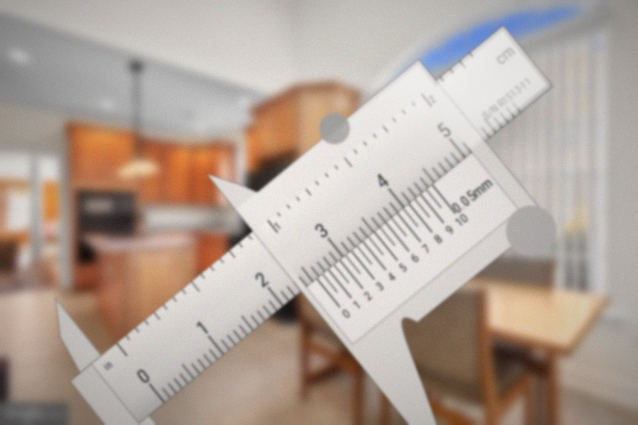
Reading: 25.6 mm
